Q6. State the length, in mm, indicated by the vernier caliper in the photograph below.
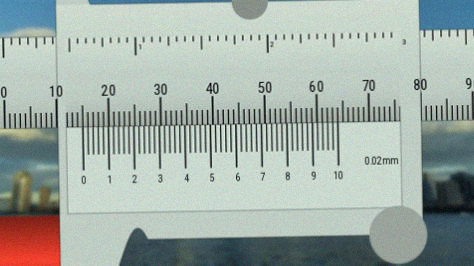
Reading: 15.0 mm
